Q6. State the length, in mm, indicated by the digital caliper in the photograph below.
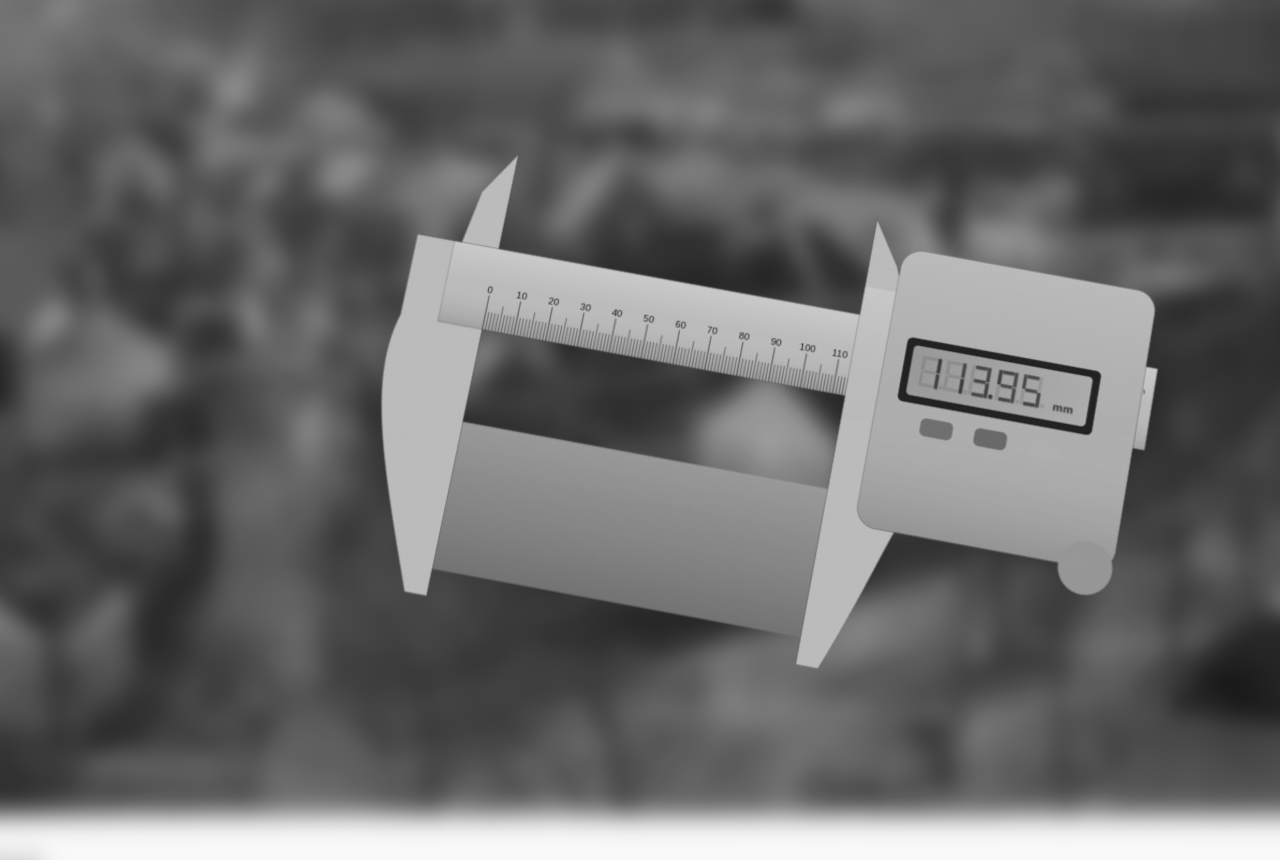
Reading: 113.95 mm
